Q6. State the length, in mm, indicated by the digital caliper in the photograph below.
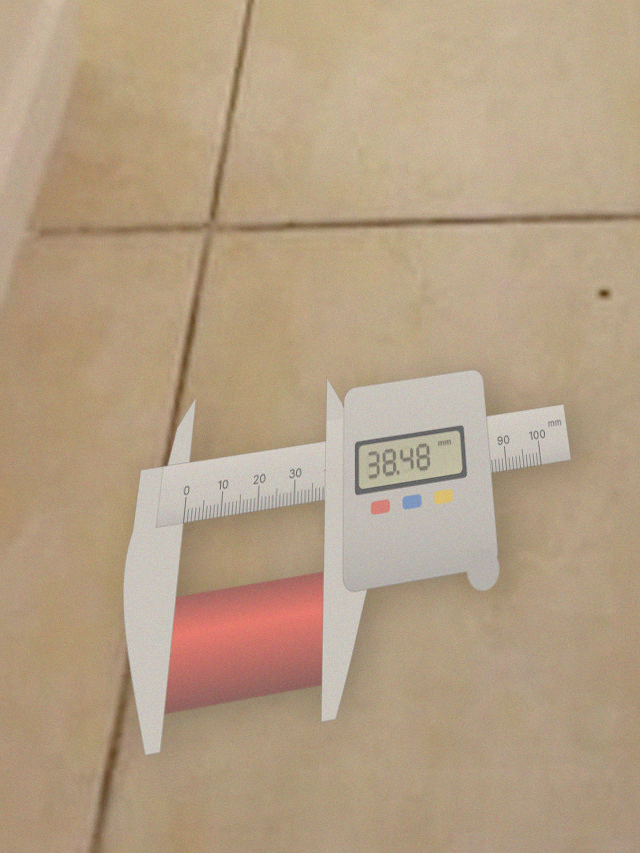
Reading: 38.48 mm
